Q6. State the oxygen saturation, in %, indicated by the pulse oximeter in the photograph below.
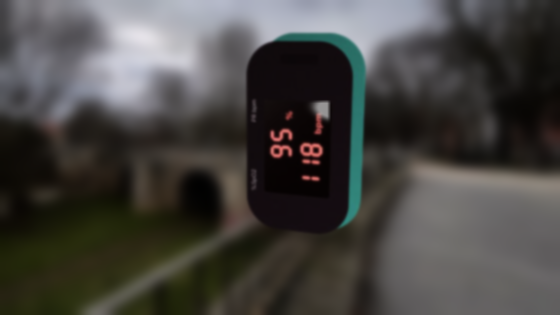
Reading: 95 %
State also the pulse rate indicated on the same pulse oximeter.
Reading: 118 bpm
